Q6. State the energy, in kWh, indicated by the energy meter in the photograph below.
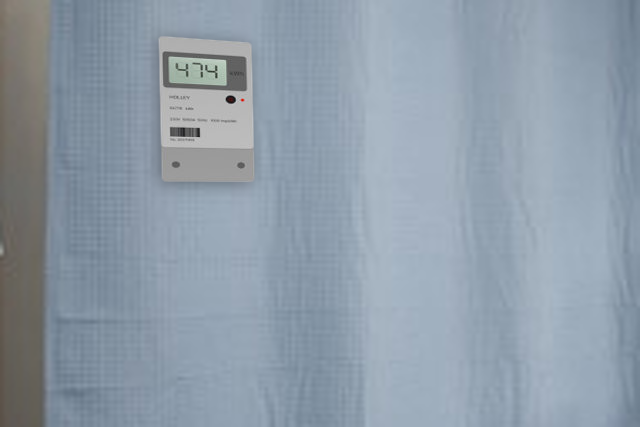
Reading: 474 kWh
